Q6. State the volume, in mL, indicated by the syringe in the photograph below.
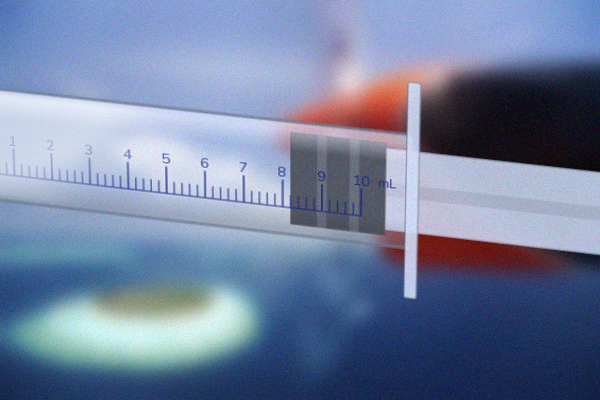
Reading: 8.2 mL
